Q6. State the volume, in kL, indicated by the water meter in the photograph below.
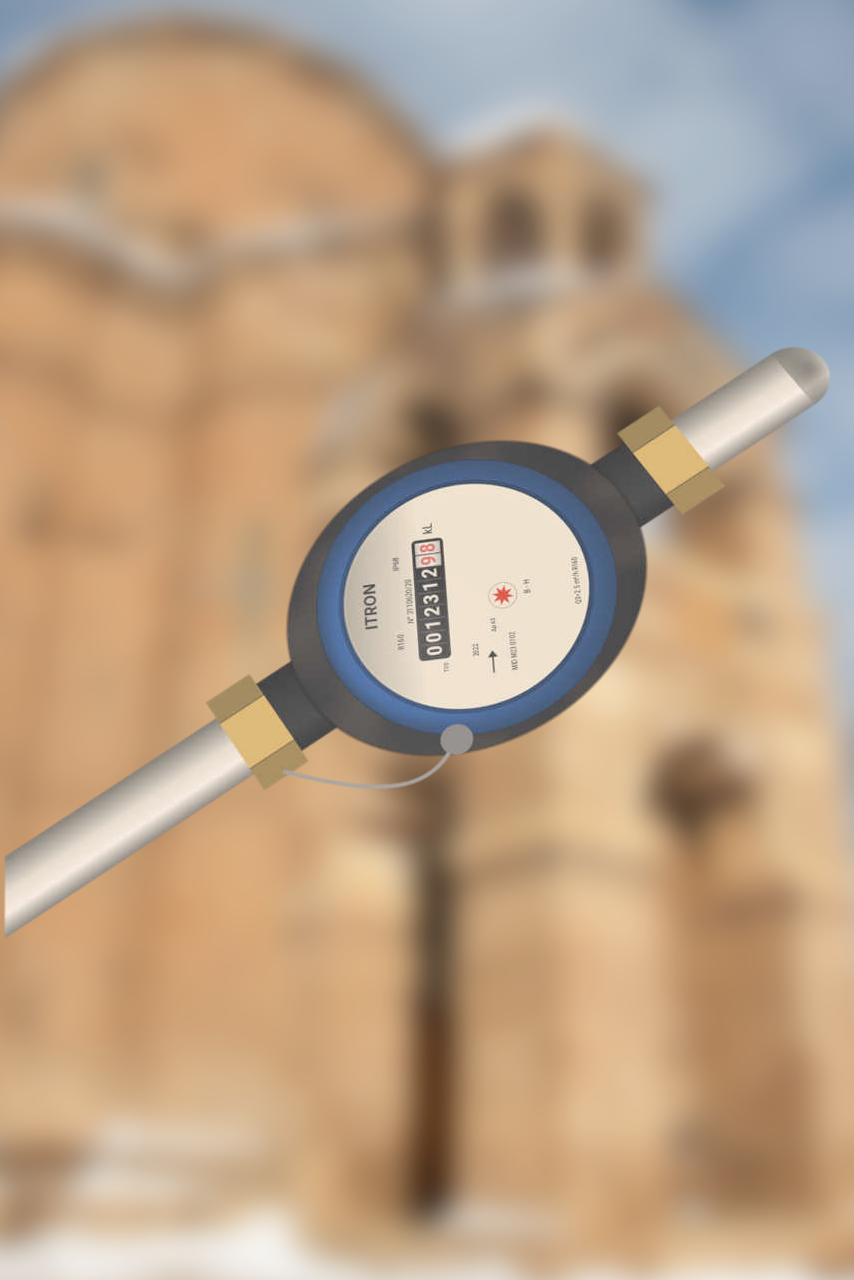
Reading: 12312.98 kL
